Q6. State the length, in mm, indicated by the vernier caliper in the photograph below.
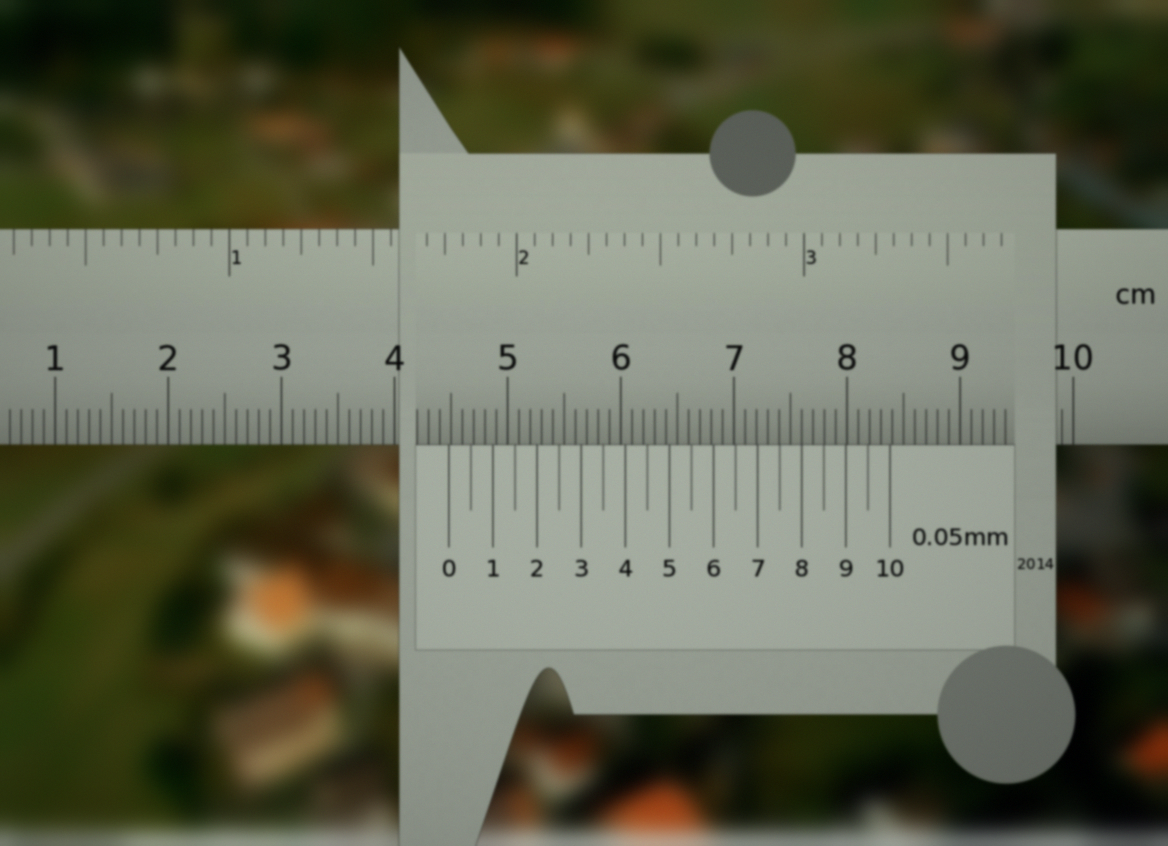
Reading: 44.8 mm
